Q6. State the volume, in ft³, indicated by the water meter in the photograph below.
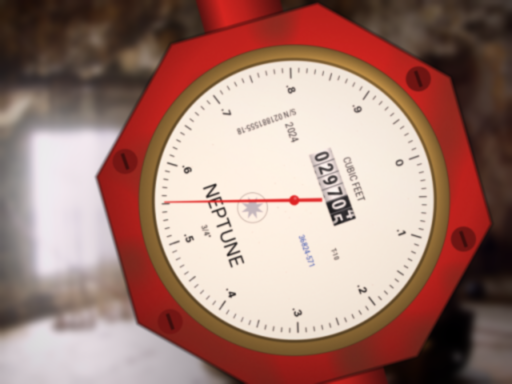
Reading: 29704.55 ft³
